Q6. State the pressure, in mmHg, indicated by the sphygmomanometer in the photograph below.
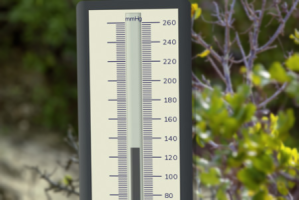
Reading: 130 mmHg
